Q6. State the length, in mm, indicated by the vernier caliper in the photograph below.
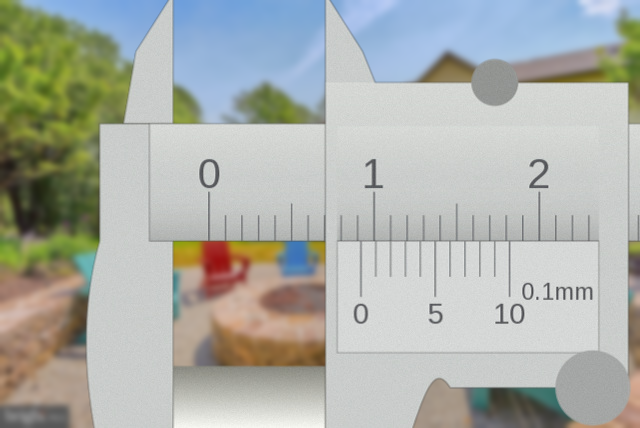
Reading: 9.2 mm
